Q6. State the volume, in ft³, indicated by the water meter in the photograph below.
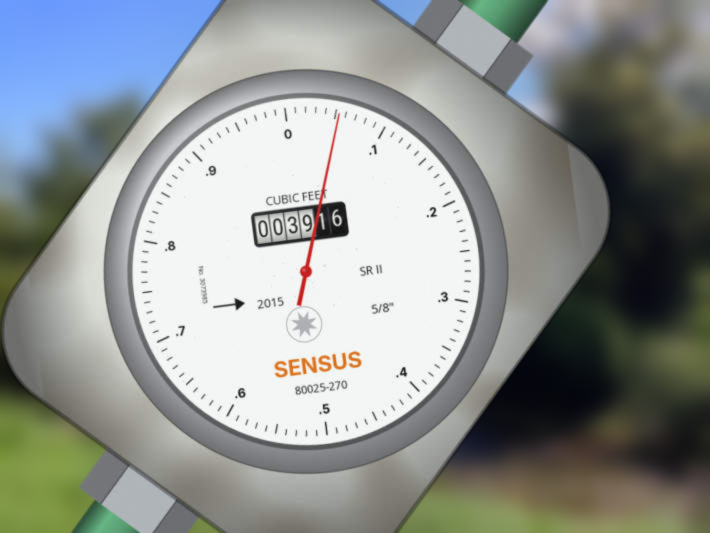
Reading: 3916.05 ft³
